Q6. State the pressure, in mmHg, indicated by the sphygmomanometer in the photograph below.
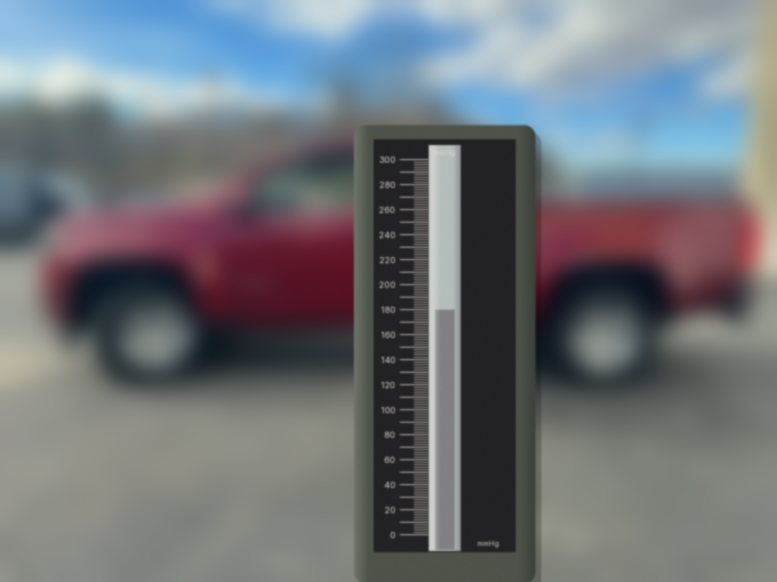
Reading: 180 mmHg
